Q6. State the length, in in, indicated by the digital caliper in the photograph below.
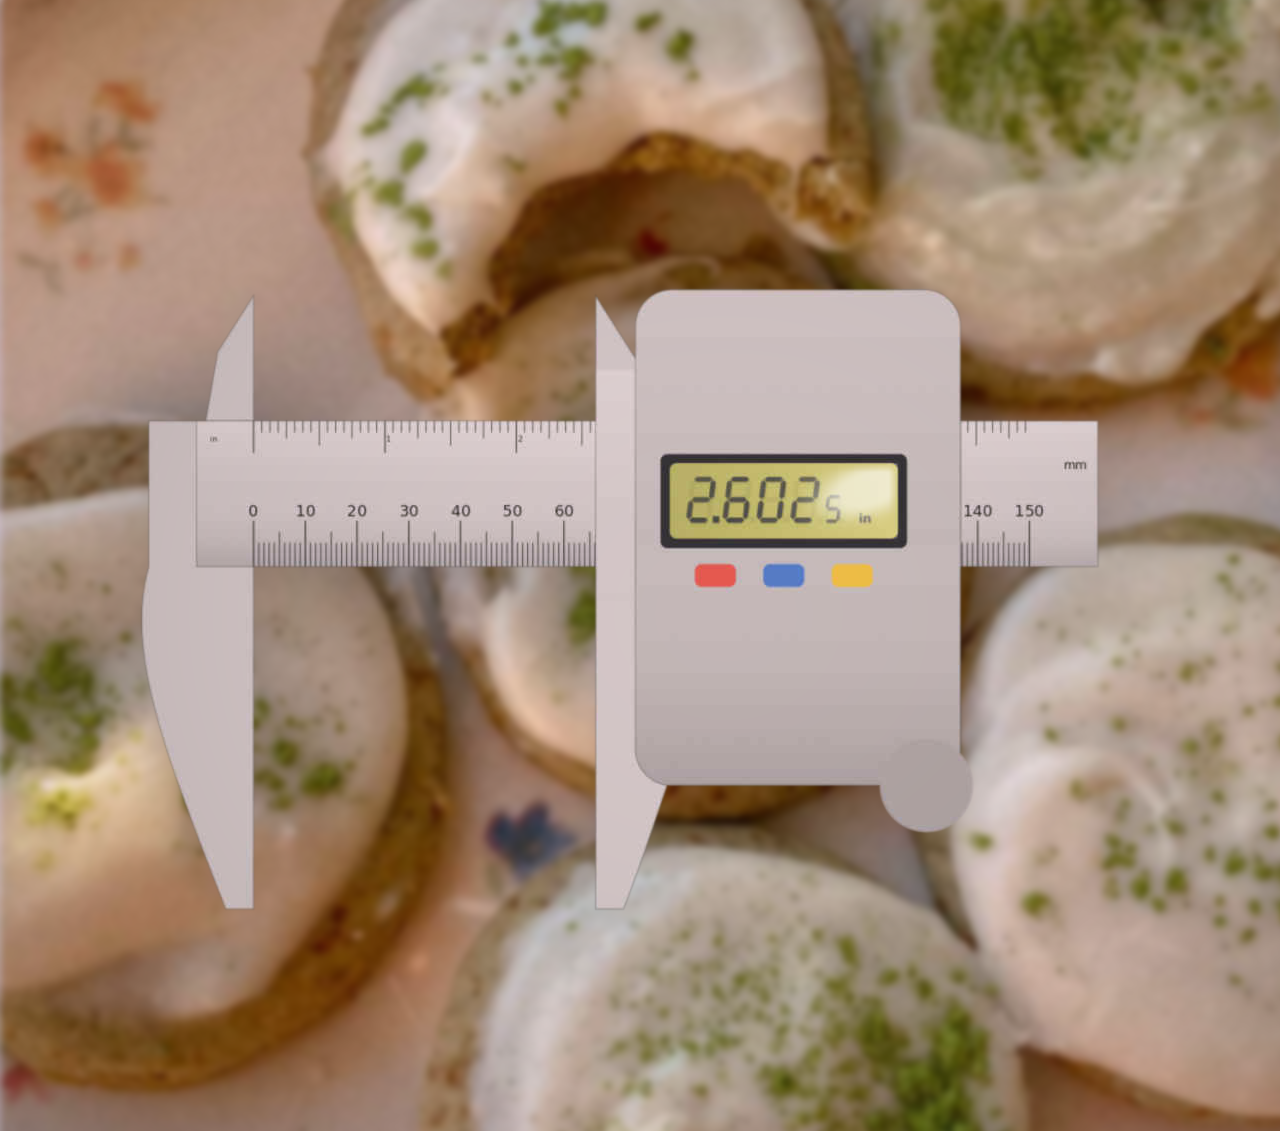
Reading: 2.6025 in
